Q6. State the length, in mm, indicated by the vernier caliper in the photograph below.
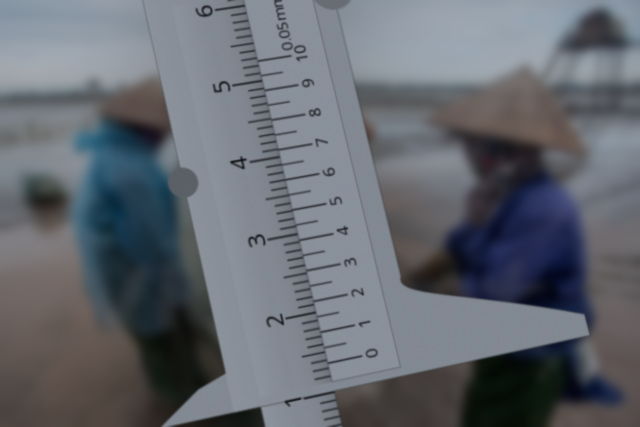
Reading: 13.6 mm
